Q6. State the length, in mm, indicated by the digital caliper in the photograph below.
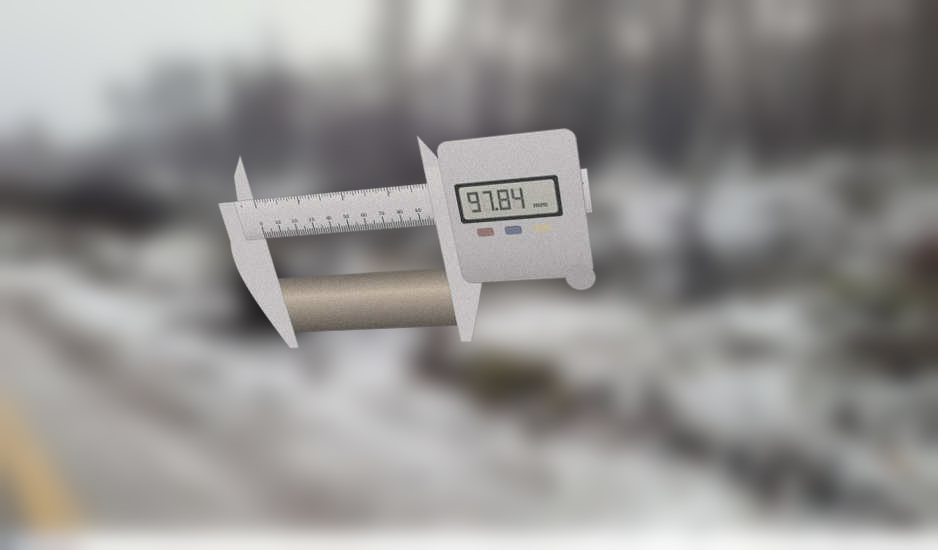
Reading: 97.84 mm
